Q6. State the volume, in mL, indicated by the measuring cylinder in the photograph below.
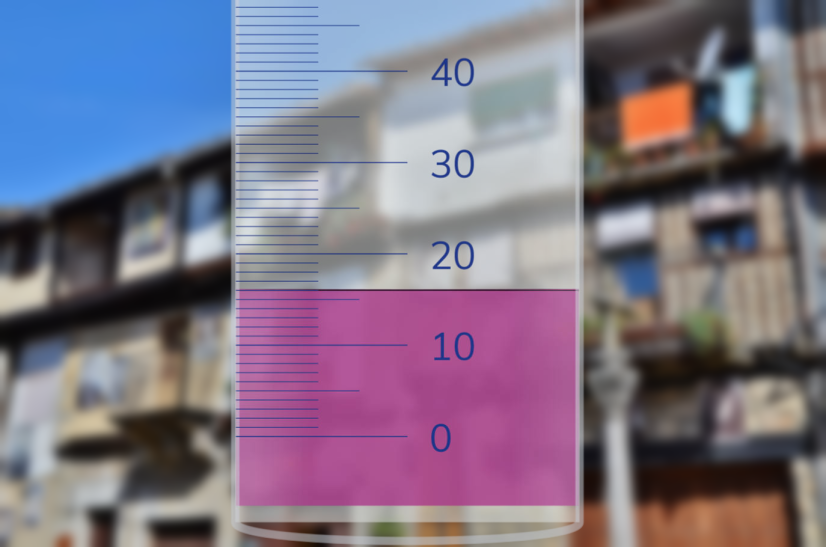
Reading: 16 mL
